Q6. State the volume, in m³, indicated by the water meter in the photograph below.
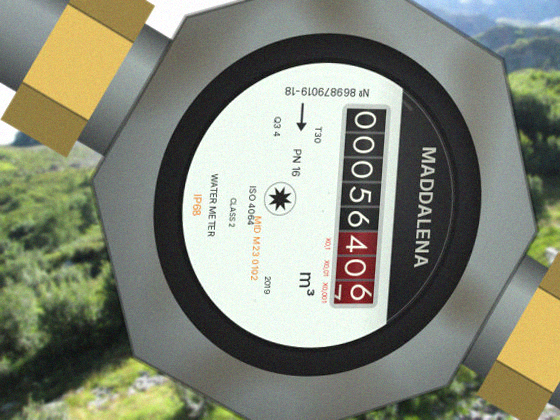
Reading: 56.406 m³
